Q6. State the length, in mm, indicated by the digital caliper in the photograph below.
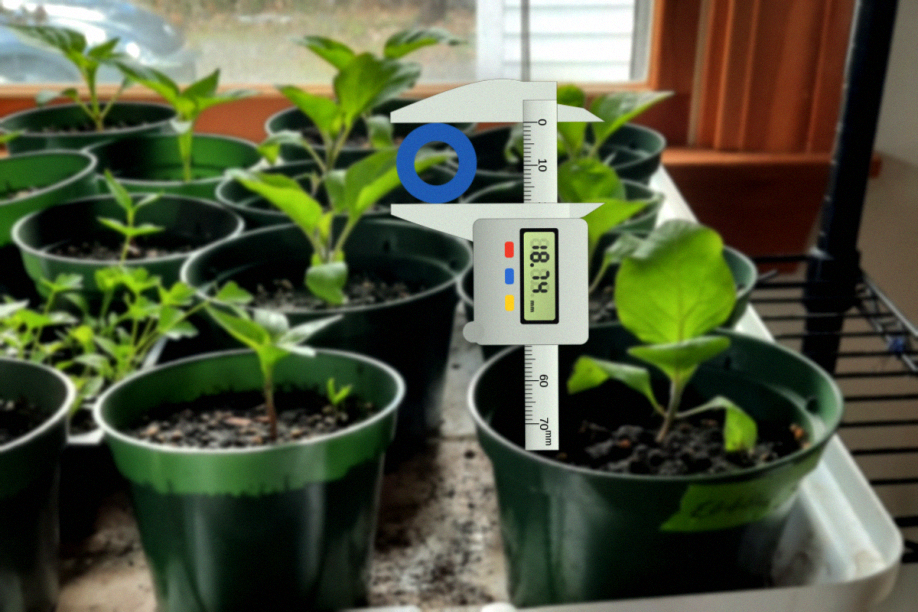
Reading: 18.74 mm
